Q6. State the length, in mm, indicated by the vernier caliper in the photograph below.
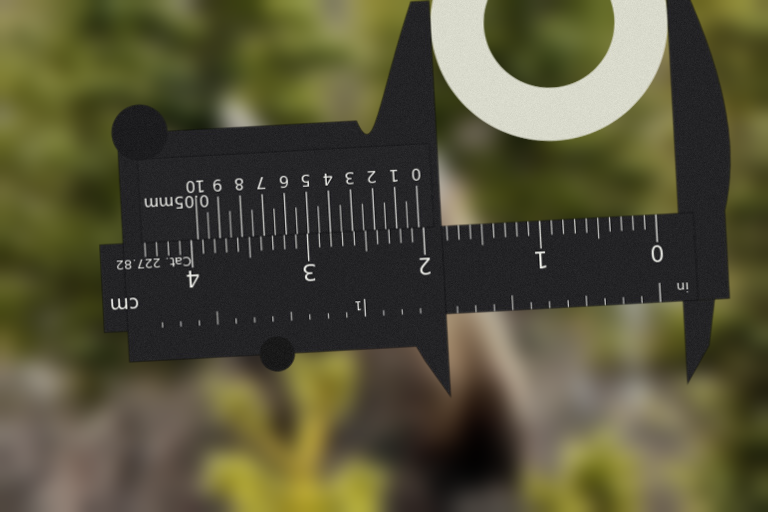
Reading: 20.4 mm
